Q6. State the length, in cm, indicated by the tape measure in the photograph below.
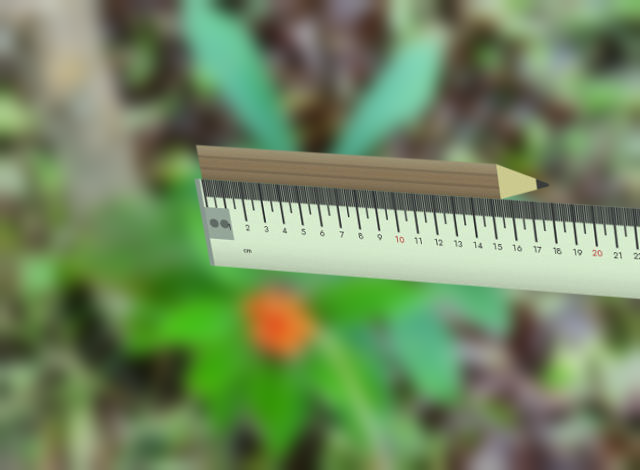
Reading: 18 cm
